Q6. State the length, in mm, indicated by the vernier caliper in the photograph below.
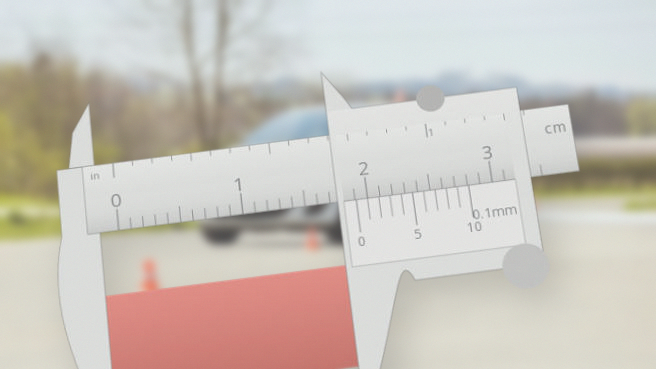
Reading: 19.1 mm
